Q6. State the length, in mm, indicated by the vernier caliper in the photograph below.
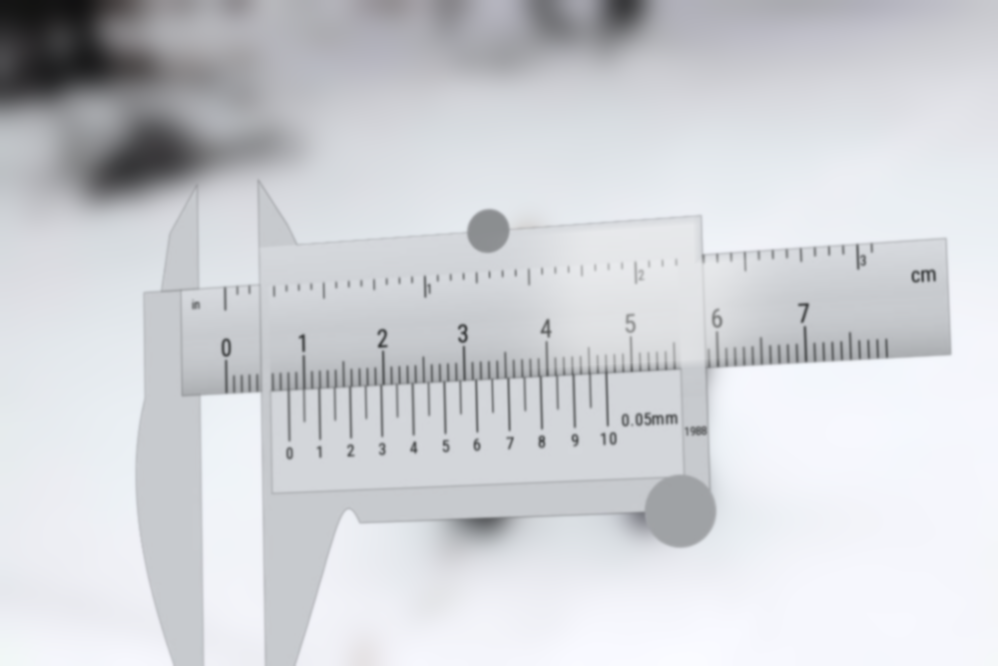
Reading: 8.0 mm
